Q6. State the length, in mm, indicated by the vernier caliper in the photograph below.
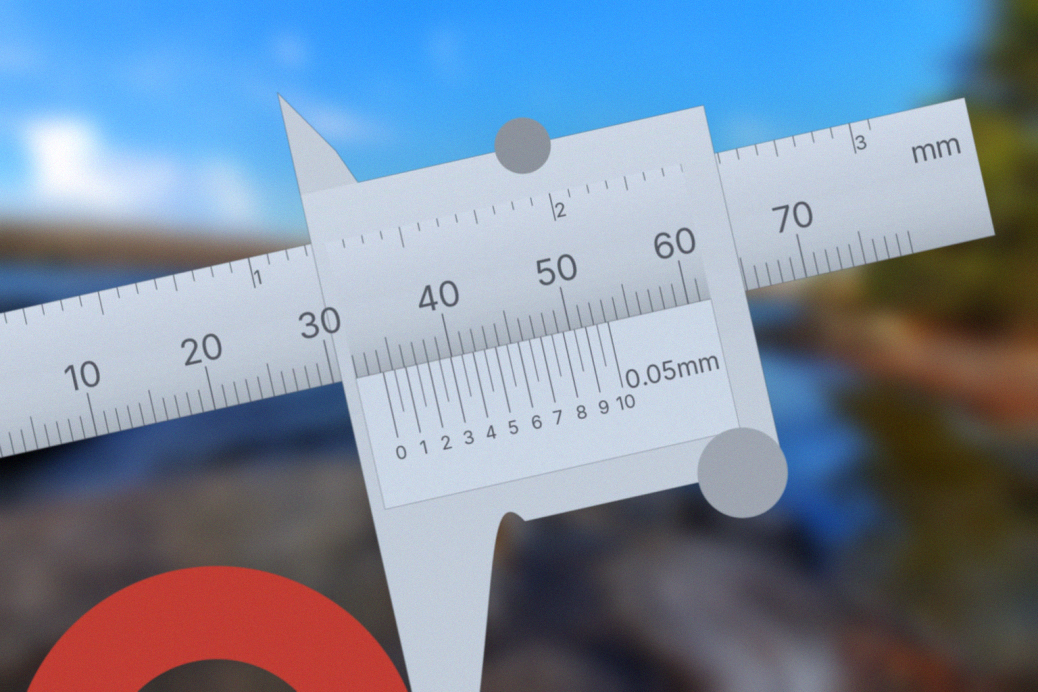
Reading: 34.2 mm
